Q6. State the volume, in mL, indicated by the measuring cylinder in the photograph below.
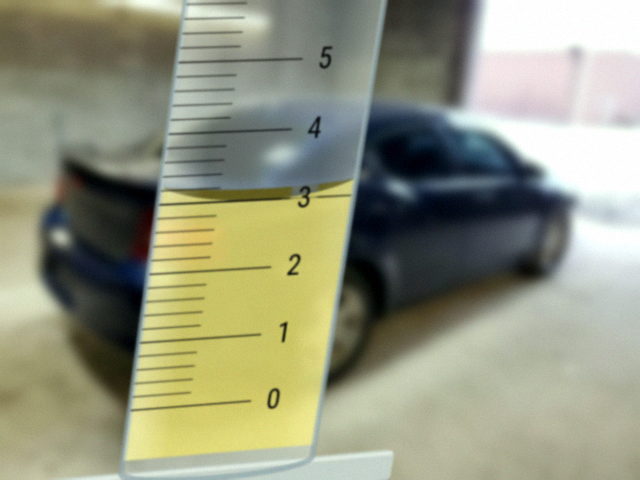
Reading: 3 mL
